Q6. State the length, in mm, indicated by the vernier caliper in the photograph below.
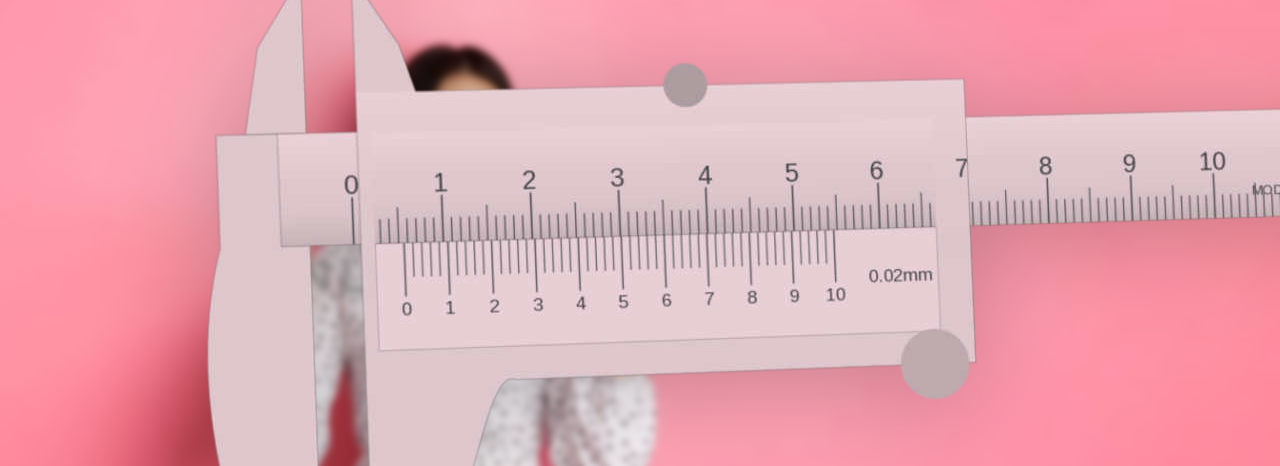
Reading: 5.6 mm
